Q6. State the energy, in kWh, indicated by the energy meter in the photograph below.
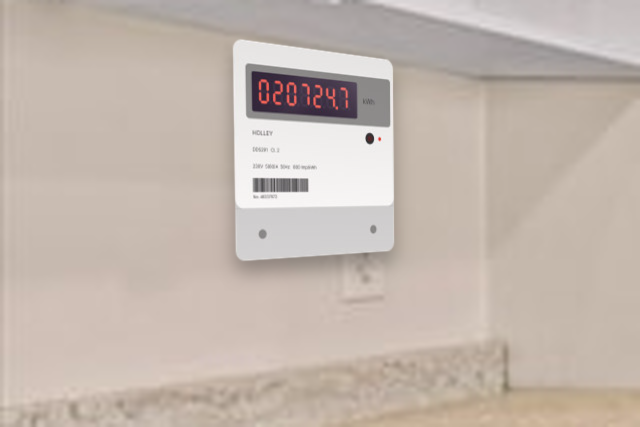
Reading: 20724.7 kWh
